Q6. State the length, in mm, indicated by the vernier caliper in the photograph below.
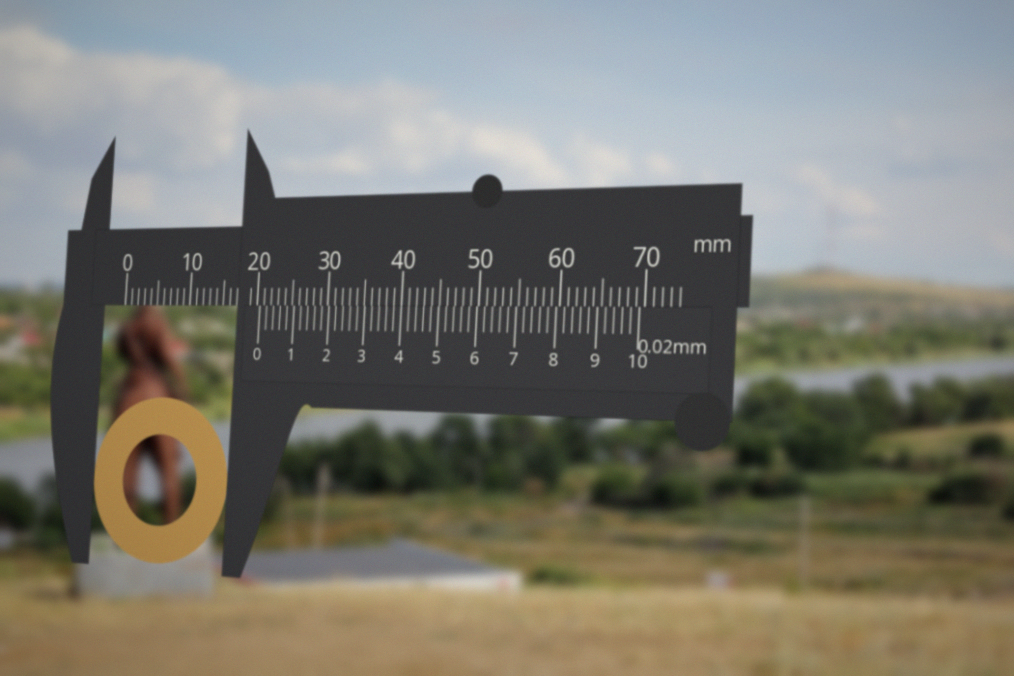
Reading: 20.4 mm
